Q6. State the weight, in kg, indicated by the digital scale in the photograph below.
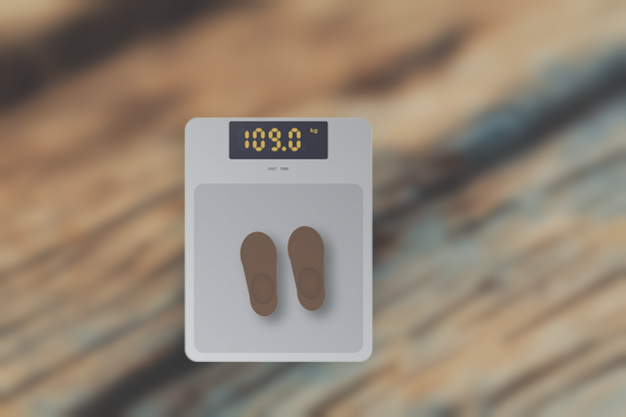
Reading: 109.0 kg
